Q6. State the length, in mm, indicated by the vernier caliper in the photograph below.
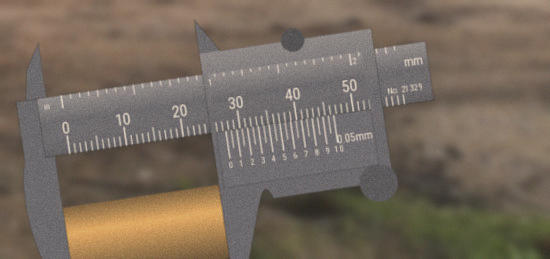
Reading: 27.5 mm
